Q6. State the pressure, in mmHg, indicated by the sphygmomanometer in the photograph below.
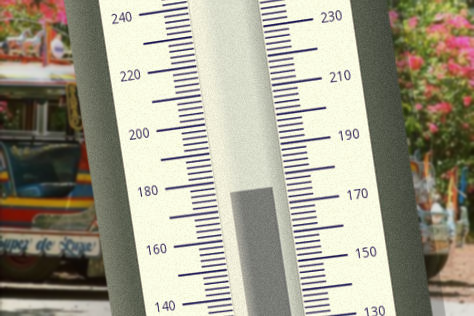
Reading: 176 mmHg
